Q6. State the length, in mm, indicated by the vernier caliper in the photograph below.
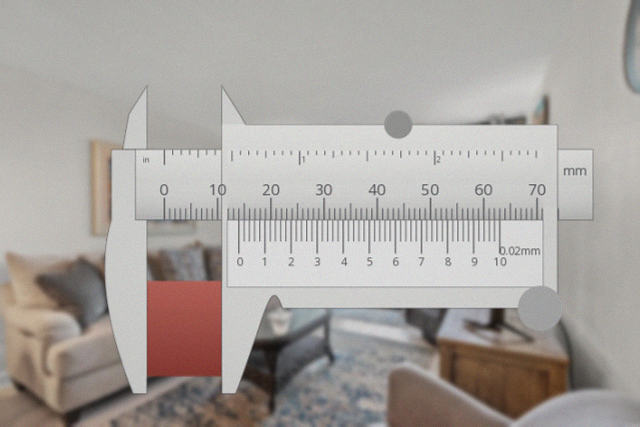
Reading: 14.0 mm
